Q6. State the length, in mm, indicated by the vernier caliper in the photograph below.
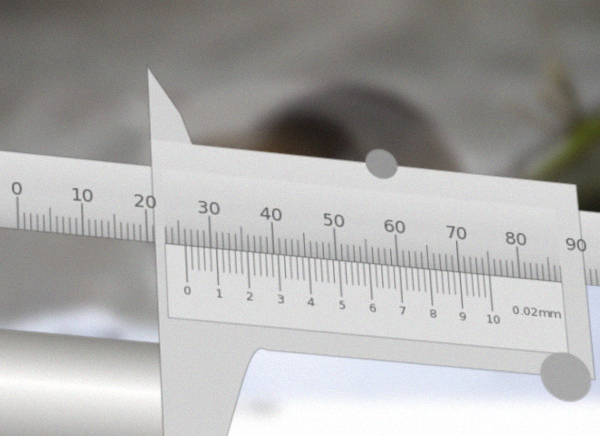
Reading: 26.0 mm
